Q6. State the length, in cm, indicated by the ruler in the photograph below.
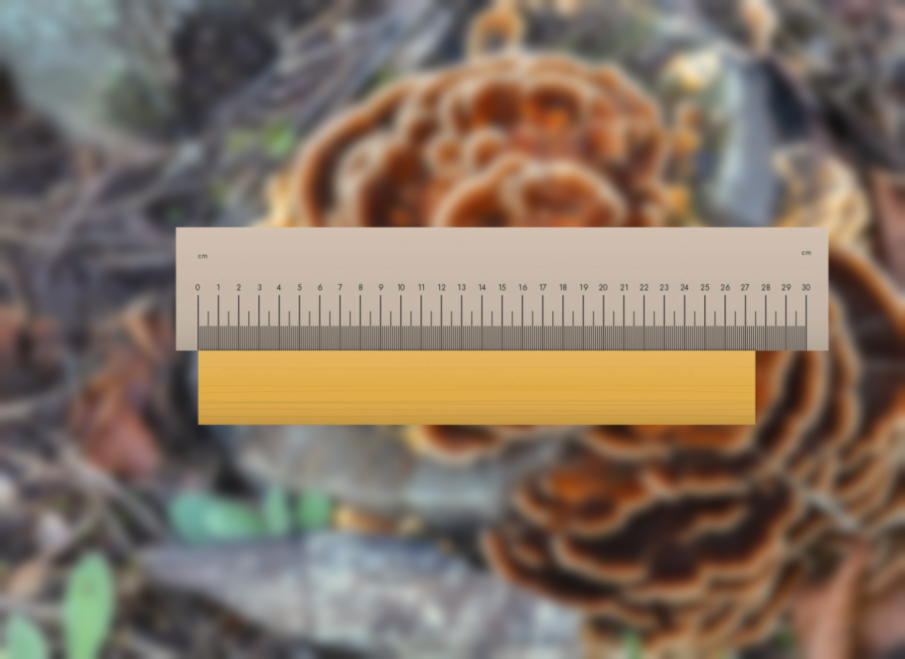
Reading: 27.5 cm
